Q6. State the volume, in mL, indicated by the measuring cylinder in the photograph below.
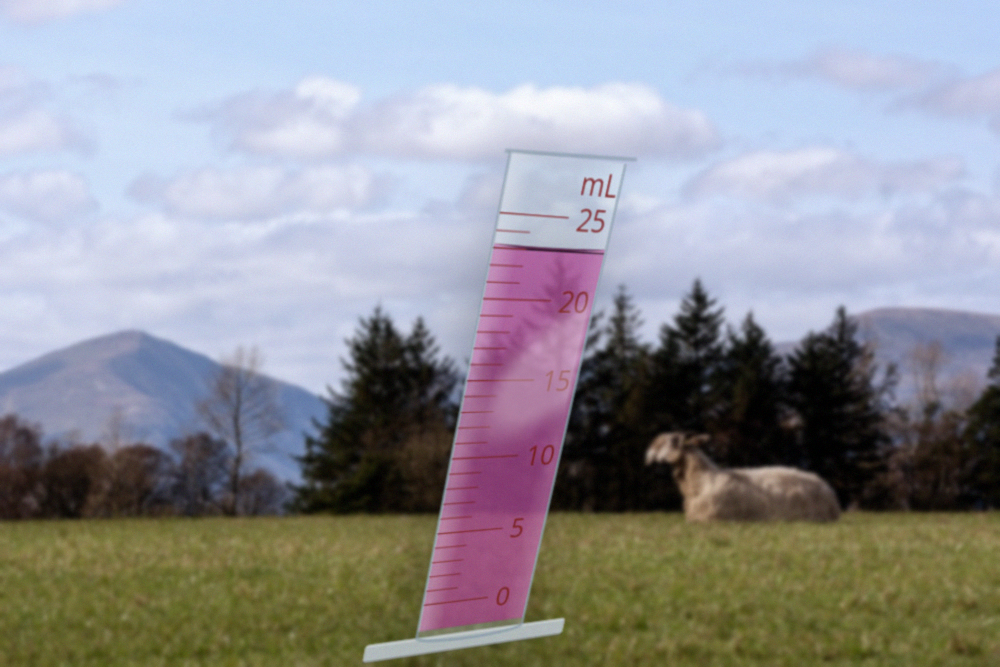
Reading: 23 mL
